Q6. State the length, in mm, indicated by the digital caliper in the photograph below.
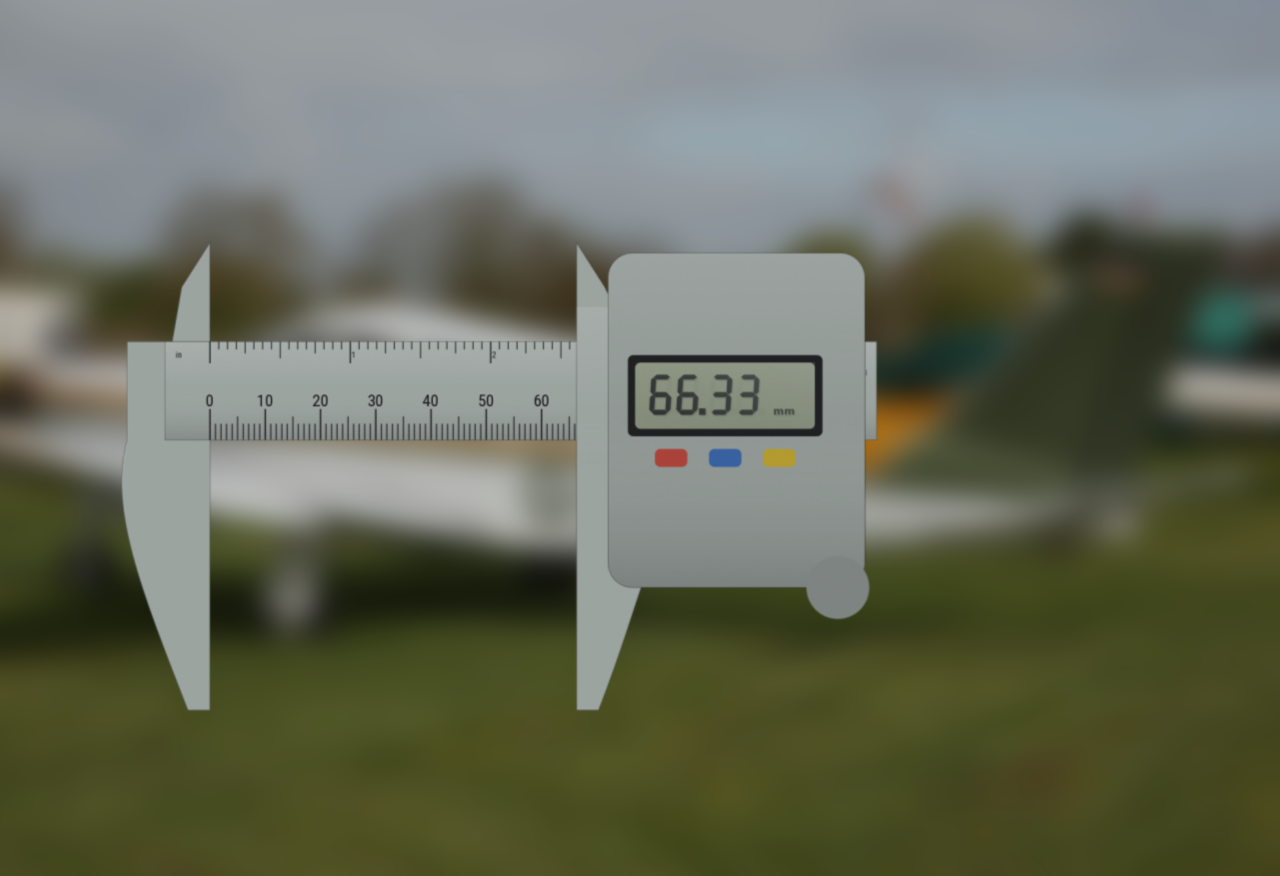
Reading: 66.33 mm
